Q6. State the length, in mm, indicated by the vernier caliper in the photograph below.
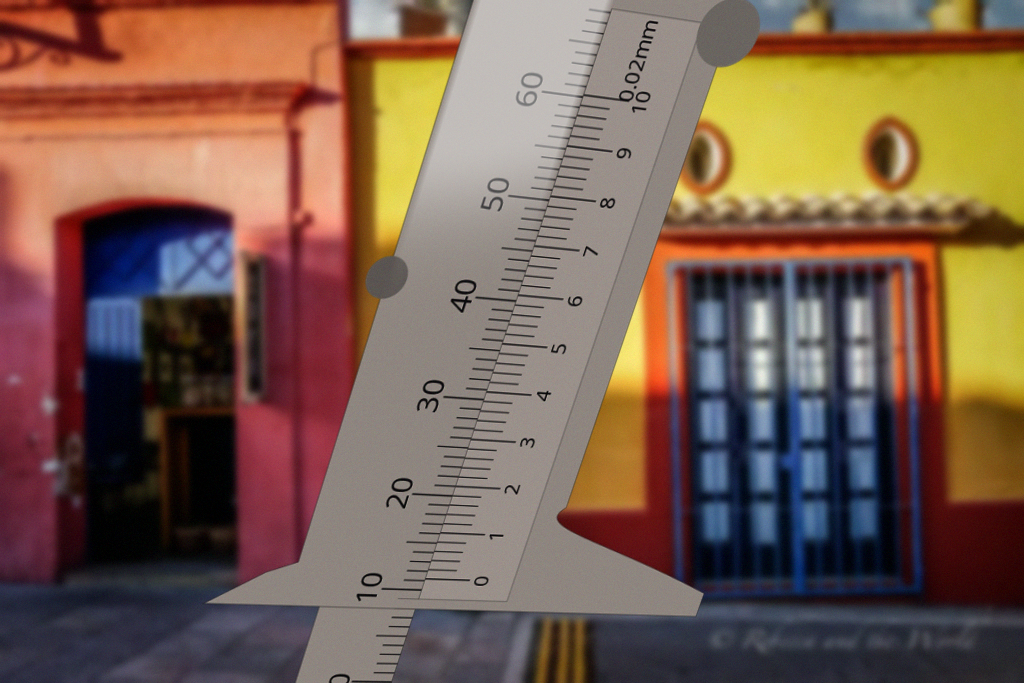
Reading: 11.2 mm
